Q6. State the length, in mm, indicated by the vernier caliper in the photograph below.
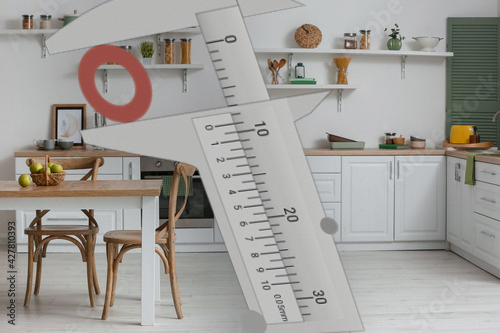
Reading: 9.0 mm
